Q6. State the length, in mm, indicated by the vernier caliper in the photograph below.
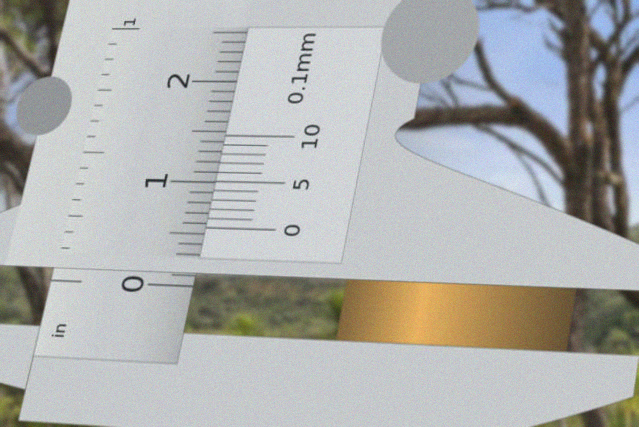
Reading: 5.6 mm
